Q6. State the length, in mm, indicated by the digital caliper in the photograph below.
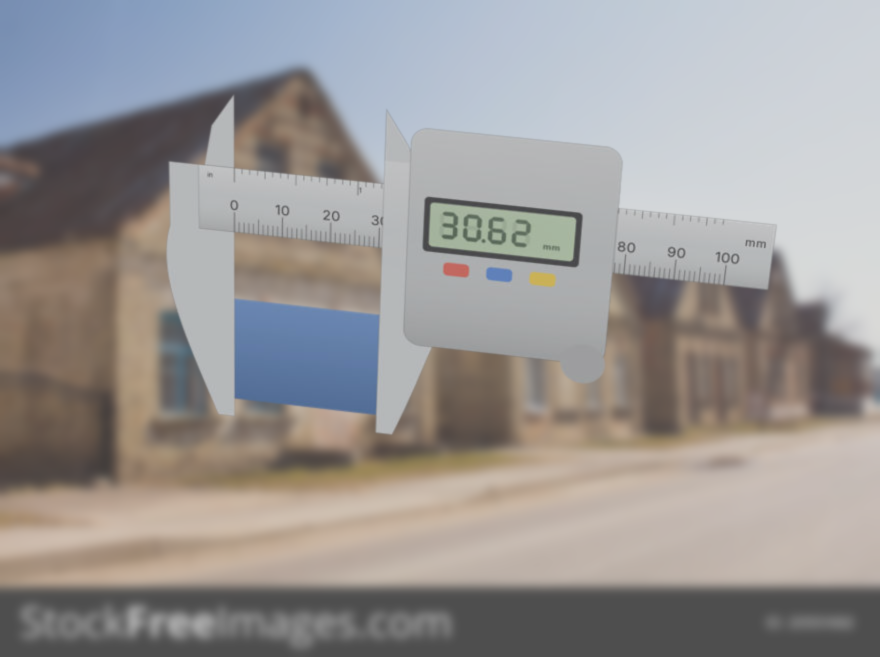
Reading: 30.62 mm
